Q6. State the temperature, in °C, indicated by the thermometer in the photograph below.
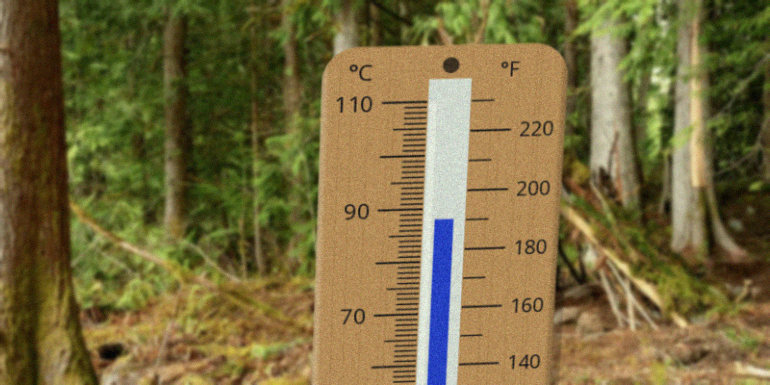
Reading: 88 °C
